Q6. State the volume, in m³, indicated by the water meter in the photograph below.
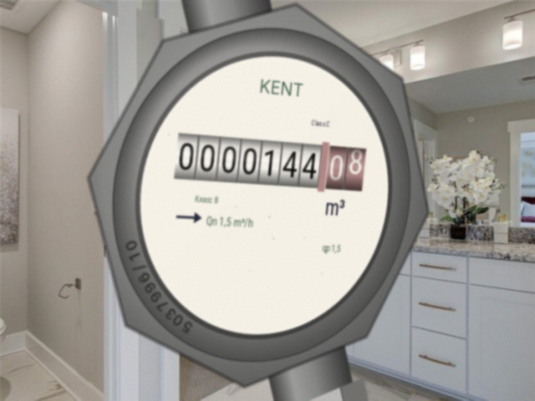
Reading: 144.08 m³
